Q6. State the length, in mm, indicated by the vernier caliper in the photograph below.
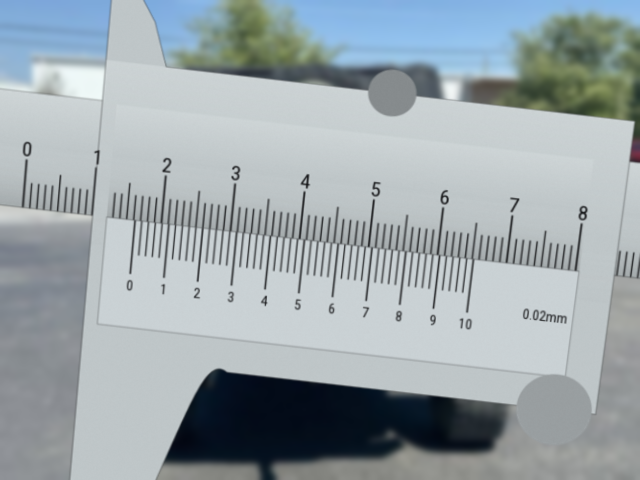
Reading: 16.2 mm
